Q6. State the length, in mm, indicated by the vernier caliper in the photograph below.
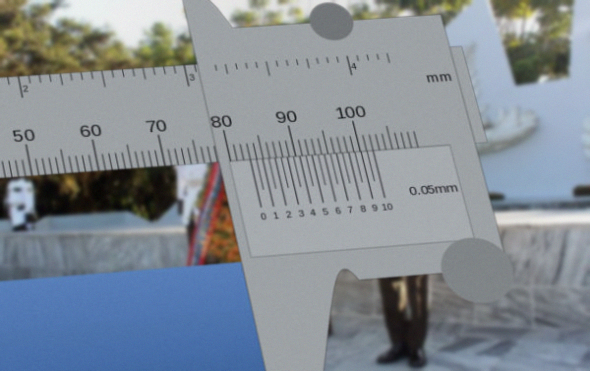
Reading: 83.0 mm
